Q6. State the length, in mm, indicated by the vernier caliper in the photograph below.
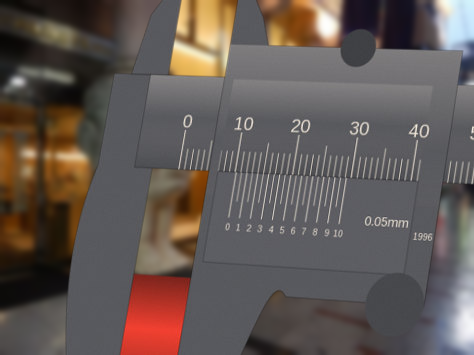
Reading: 10.2 mm
